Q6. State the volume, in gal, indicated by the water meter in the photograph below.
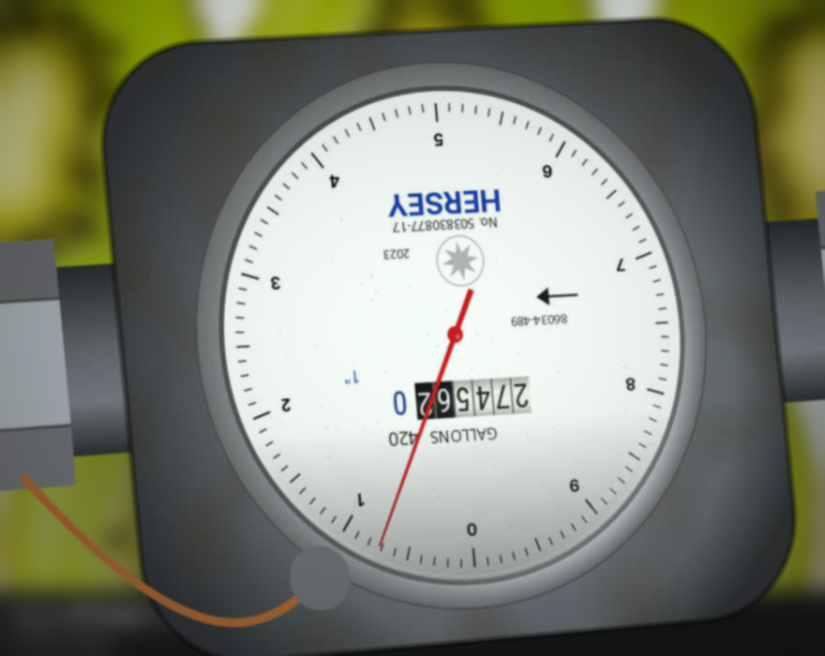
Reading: 2745620.7 gal
